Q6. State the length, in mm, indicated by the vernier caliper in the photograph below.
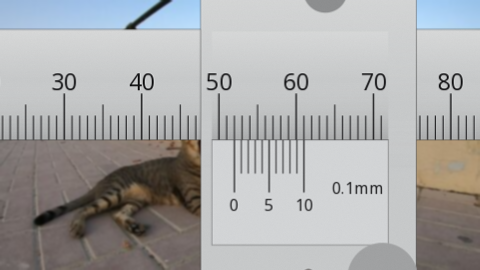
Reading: 52.0 mm
